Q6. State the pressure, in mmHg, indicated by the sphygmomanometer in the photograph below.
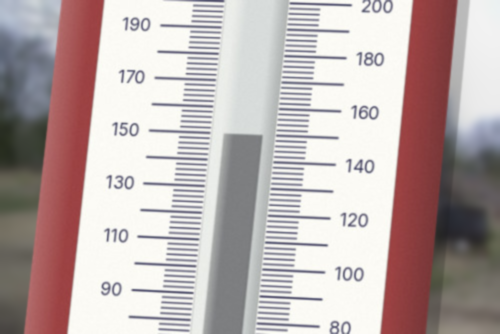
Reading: 150 mmHg
